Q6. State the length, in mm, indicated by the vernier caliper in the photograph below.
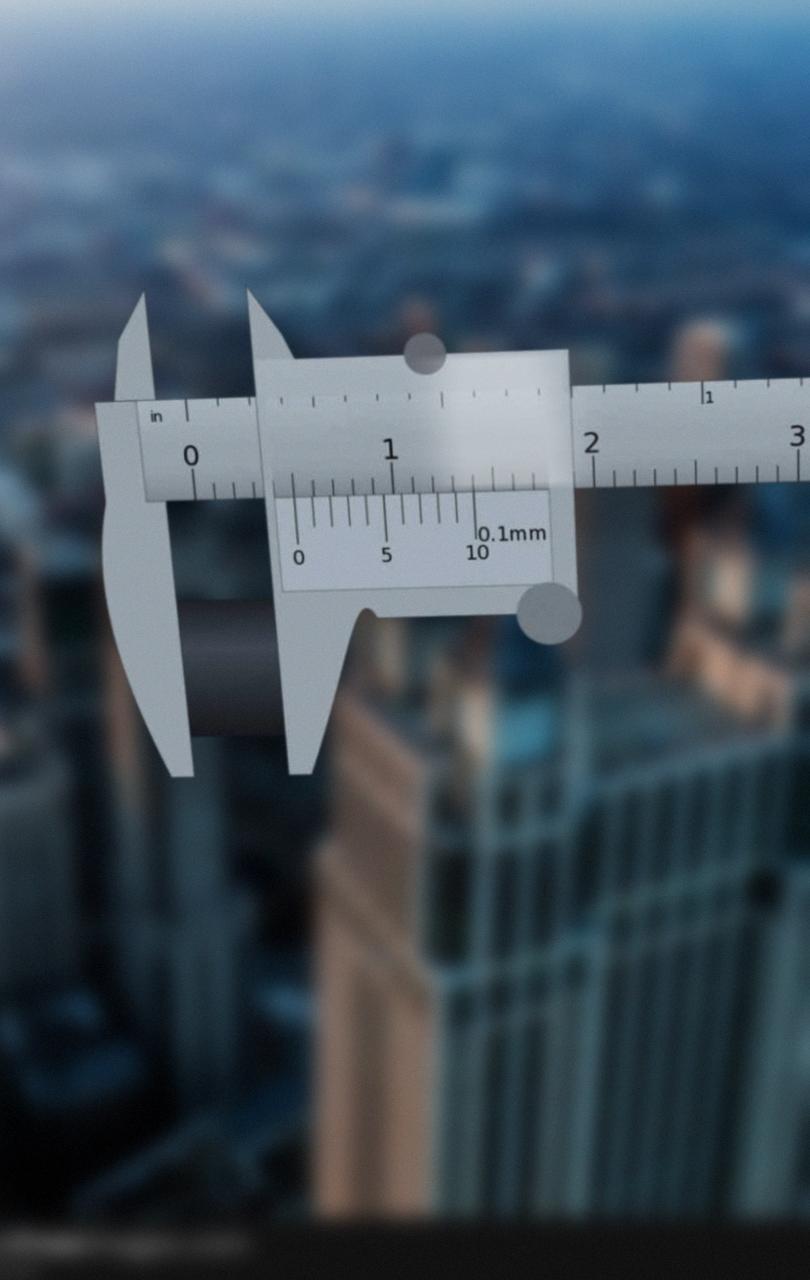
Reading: 5.0 mm
